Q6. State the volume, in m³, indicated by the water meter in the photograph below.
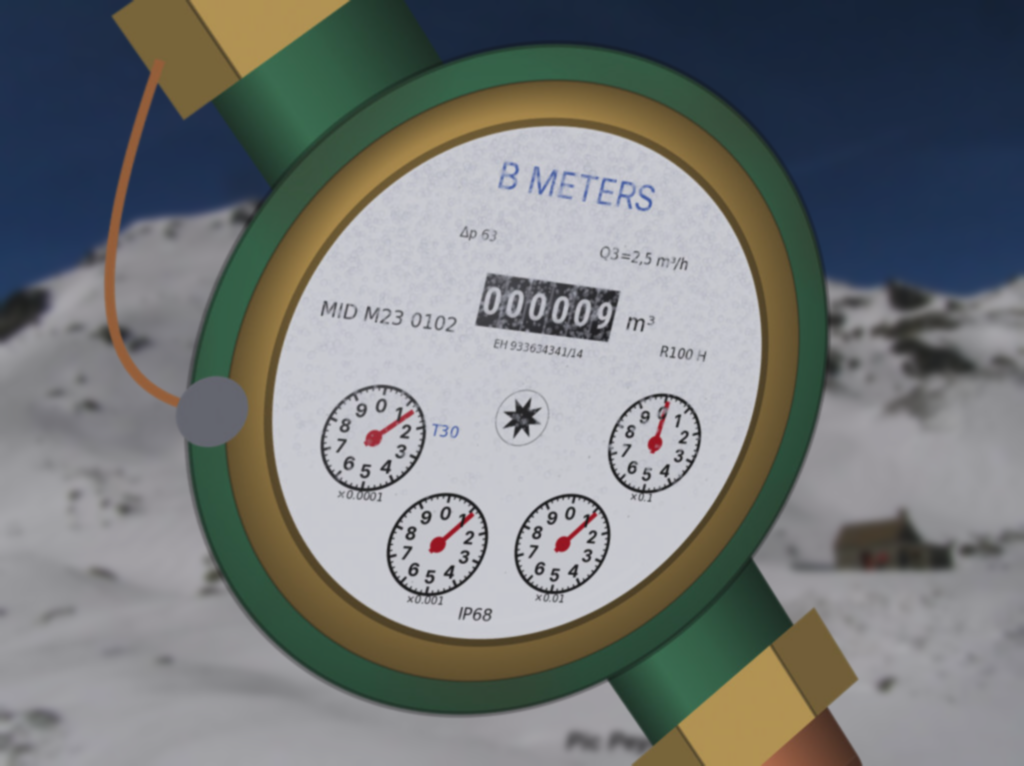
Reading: 9.0111 m³
